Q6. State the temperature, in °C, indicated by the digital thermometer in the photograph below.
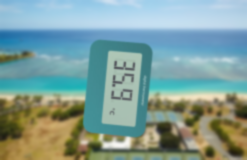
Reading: 35.9 °C
